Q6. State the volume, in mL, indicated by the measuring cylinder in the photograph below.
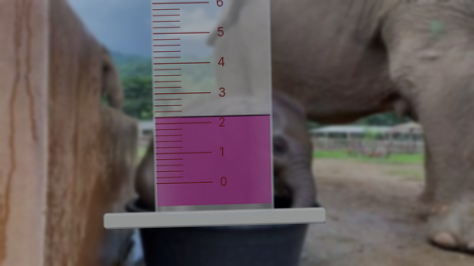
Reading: 2.2 mL
